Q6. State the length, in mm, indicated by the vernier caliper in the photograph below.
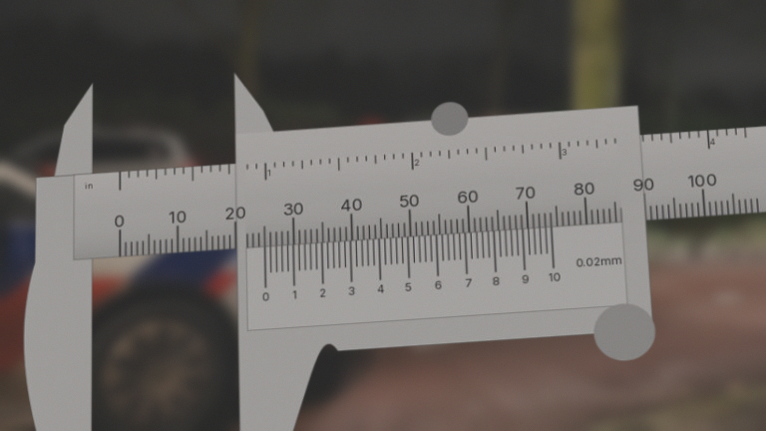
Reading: 25.0 mm
